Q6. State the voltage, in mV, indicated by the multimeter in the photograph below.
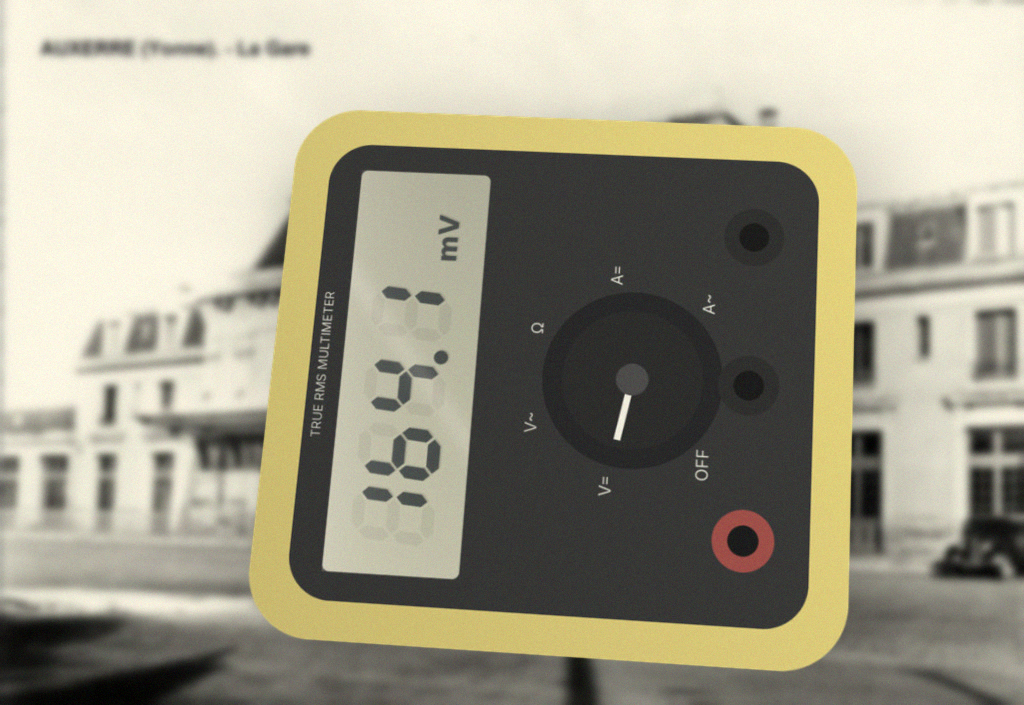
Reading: 164.1 mV
